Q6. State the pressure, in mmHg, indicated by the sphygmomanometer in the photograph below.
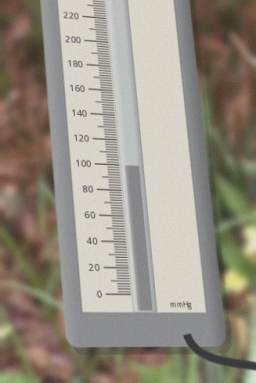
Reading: 100 mmHg
